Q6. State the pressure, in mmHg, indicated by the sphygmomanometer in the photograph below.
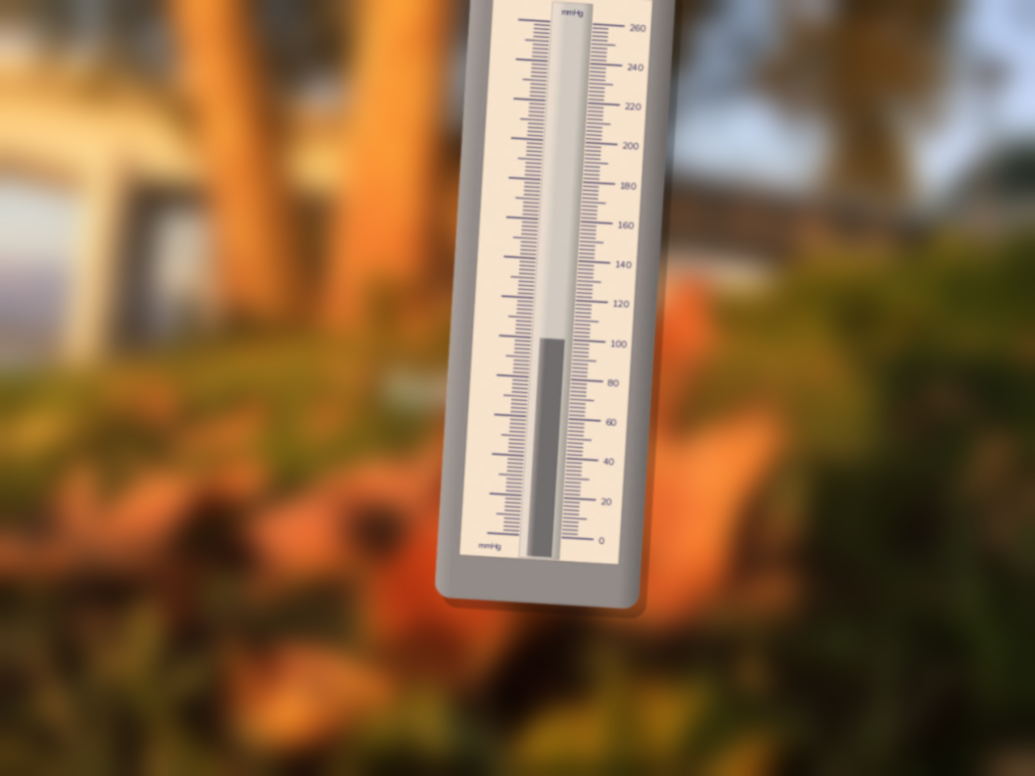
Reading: 100 mmHg
